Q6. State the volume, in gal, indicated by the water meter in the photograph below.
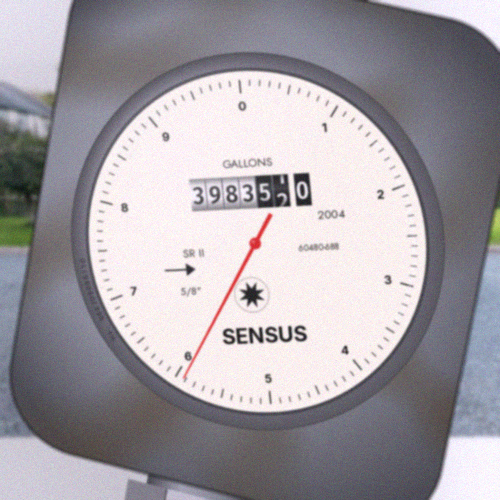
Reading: 3983515.9 gal
